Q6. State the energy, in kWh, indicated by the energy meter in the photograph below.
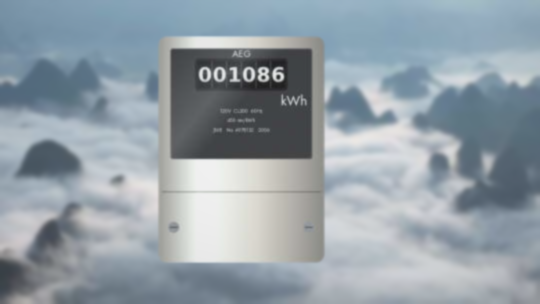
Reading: 1086 kWh
